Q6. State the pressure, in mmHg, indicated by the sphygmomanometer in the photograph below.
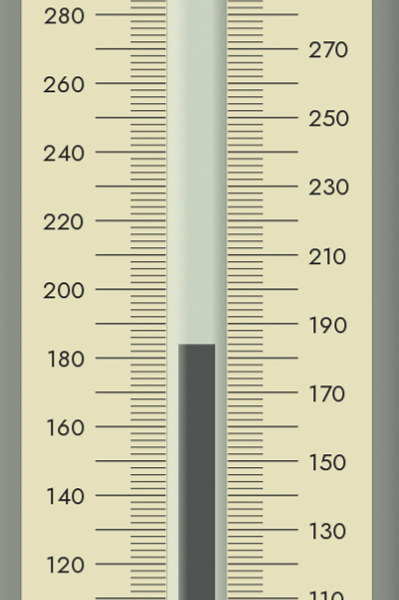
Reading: 184 mmHg
